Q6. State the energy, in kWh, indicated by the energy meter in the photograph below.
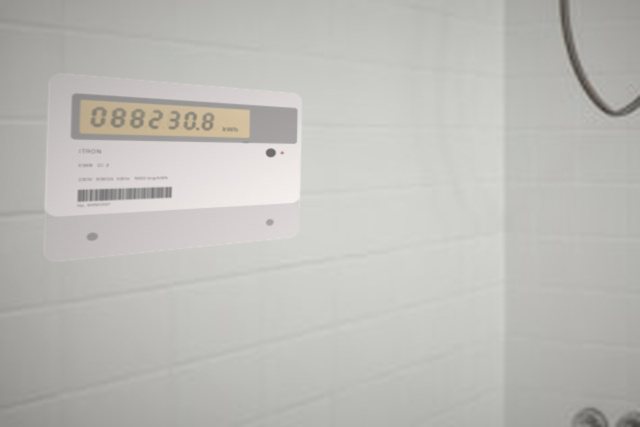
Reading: 88230.8 kWh
